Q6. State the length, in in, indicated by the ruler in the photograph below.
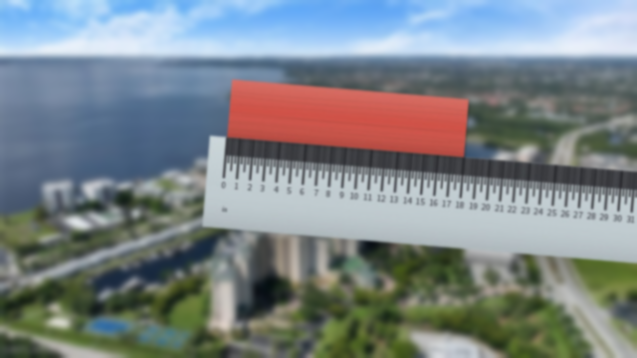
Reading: 18 in
